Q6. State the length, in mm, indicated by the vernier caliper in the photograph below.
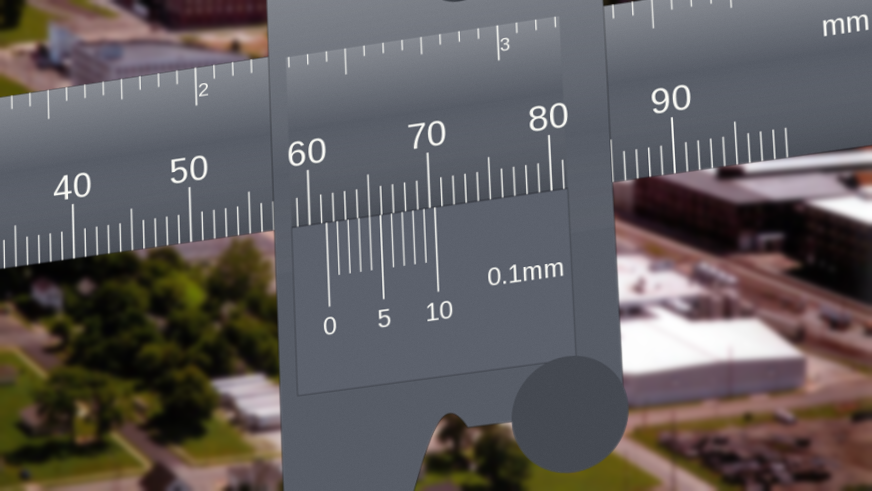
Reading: 61.4 mm
